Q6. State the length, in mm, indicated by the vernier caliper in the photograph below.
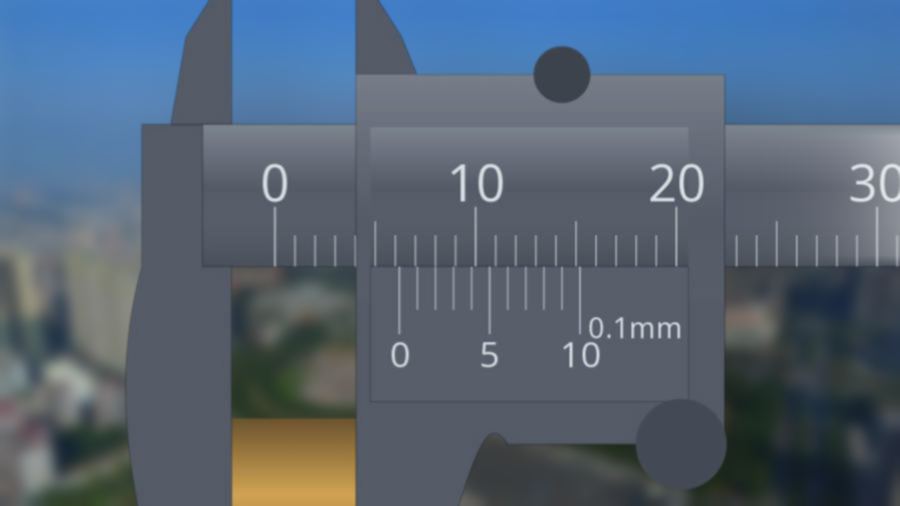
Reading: 6.2 mm
